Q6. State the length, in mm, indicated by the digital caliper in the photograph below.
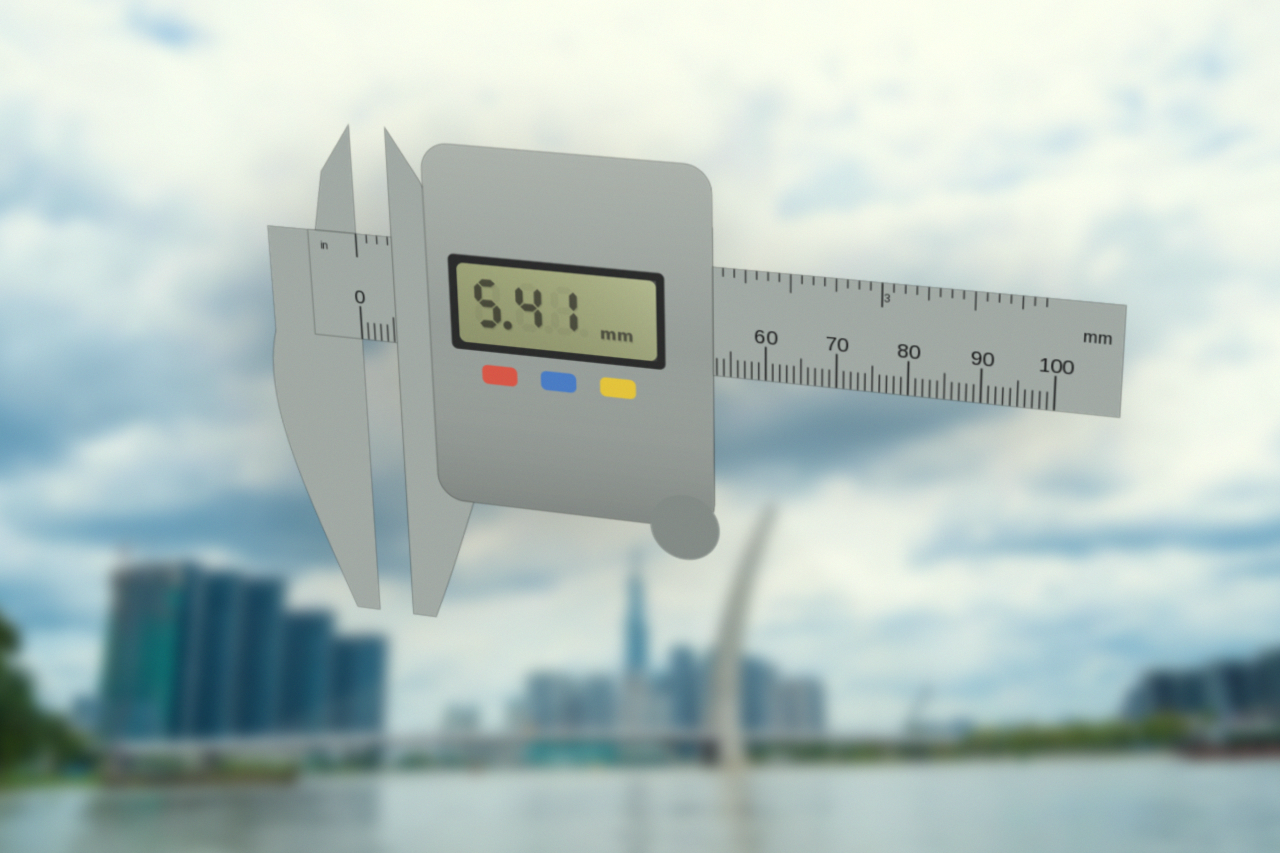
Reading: 5.41 mm
